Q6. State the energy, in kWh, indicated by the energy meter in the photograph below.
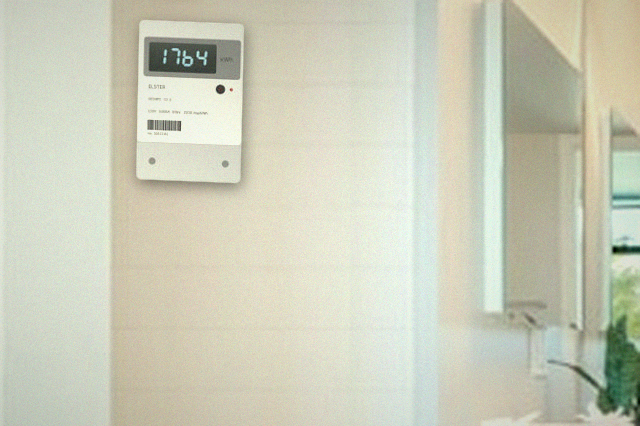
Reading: 1764 kWh
